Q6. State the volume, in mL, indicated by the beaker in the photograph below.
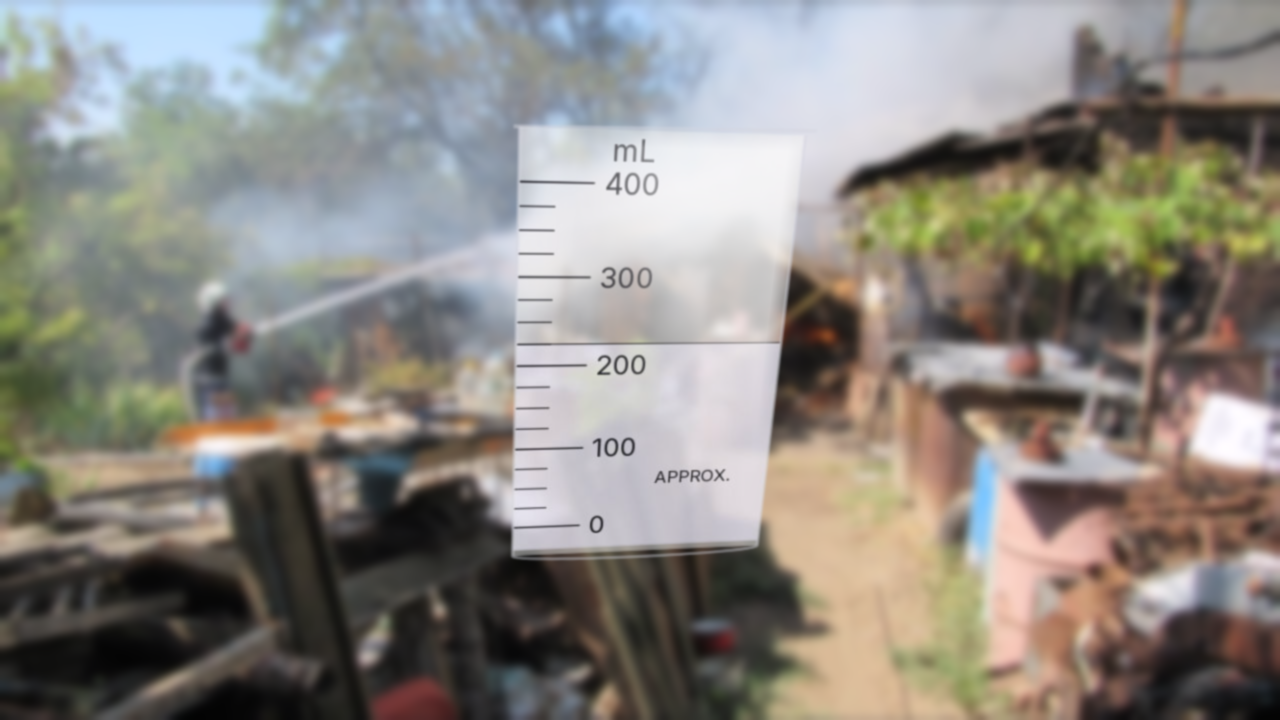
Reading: 225 mL
